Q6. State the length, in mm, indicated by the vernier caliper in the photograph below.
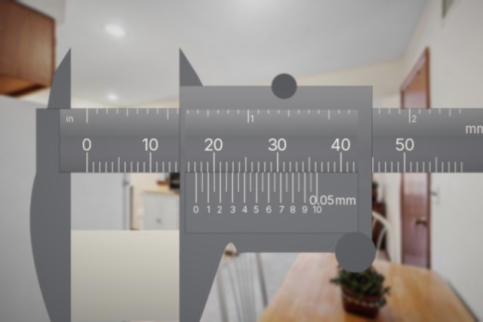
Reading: 17.2 mm
